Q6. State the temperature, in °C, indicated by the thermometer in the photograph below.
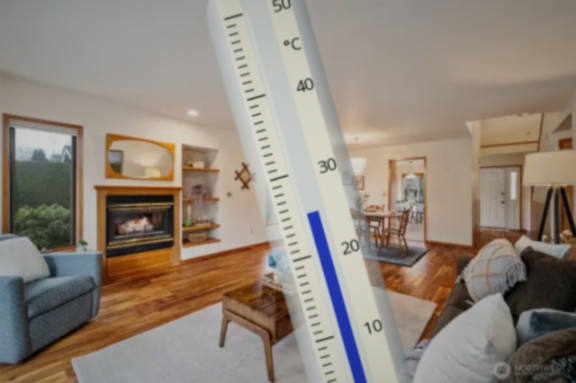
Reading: 25 °C
